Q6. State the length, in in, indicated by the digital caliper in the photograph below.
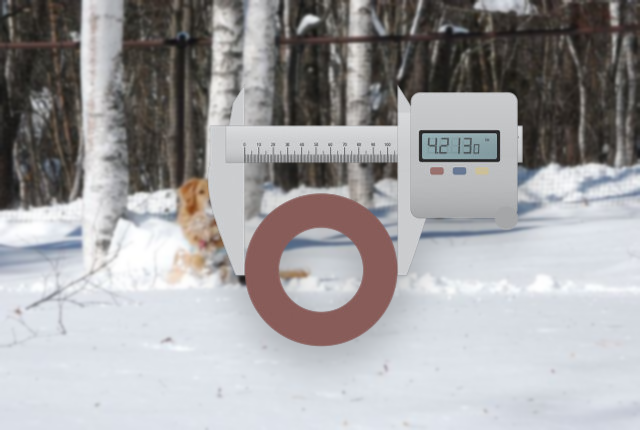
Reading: 4.2130 in
